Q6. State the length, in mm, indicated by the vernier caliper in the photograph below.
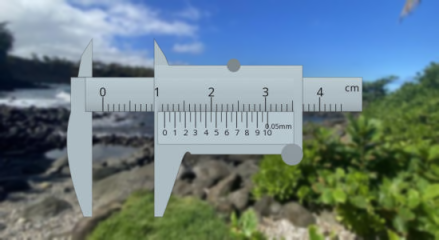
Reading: 11.4 mm
